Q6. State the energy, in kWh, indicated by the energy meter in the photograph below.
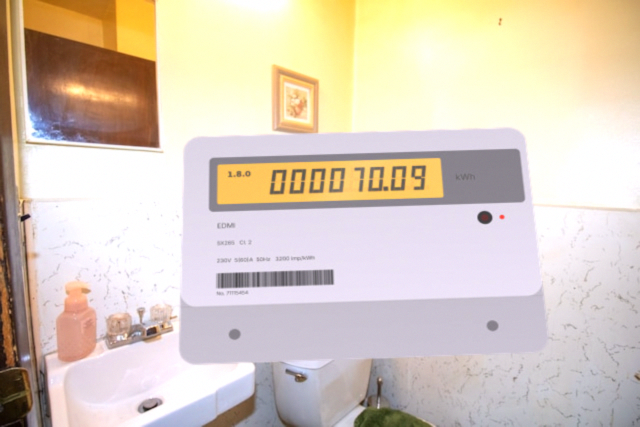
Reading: 70.09 kWh
